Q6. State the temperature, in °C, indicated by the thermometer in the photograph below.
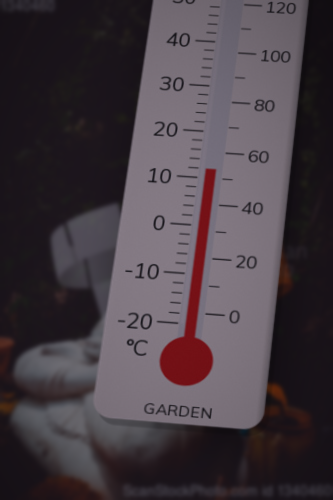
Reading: 12 °C
